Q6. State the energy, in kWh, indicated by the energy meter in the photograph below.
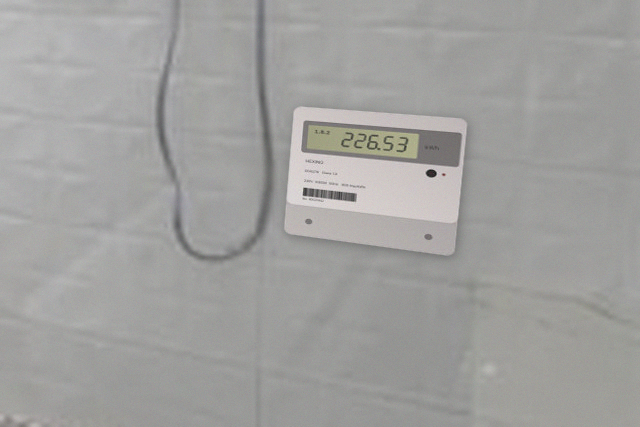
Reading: 226.53 kWh
